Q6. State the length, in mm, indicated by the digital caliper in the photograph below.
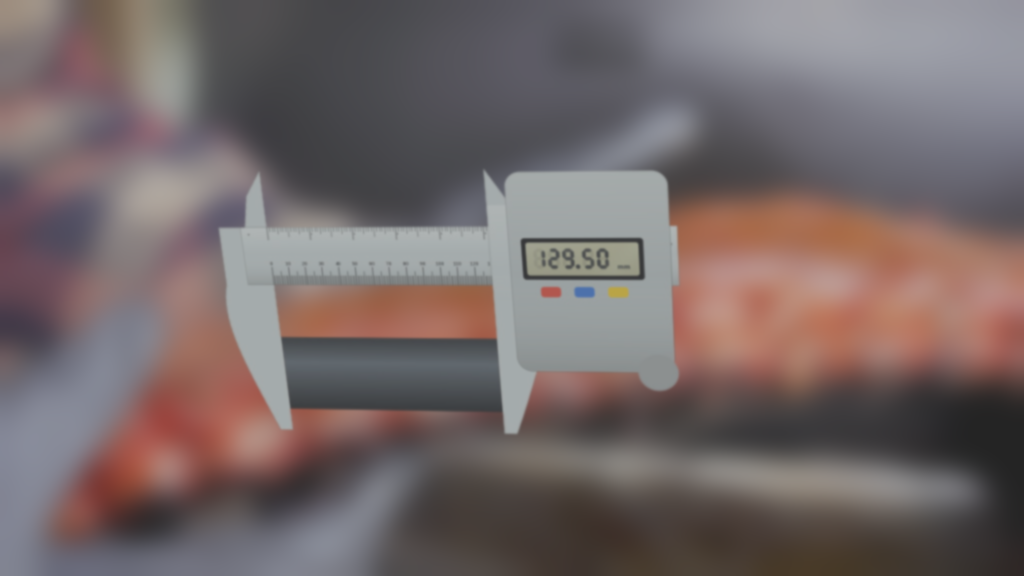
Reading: 129.50 mm
